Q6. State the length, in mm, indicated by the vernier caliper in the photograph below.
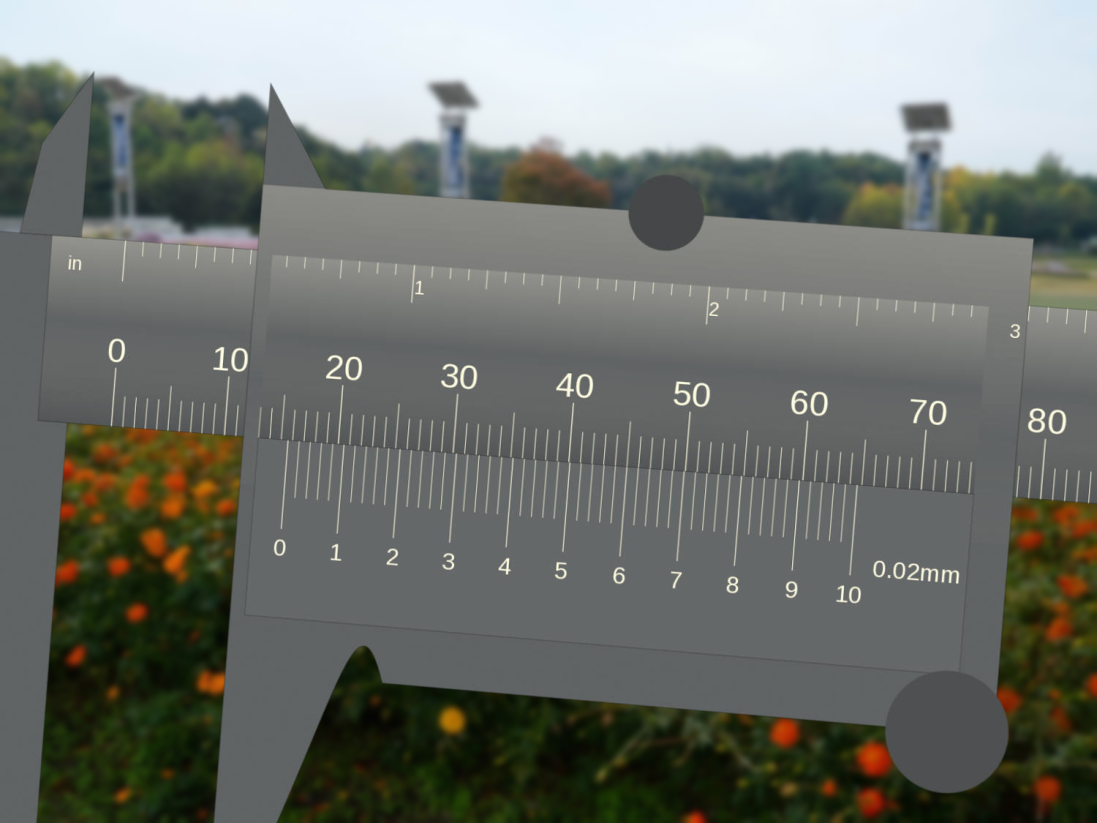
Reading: 15.6 mm
